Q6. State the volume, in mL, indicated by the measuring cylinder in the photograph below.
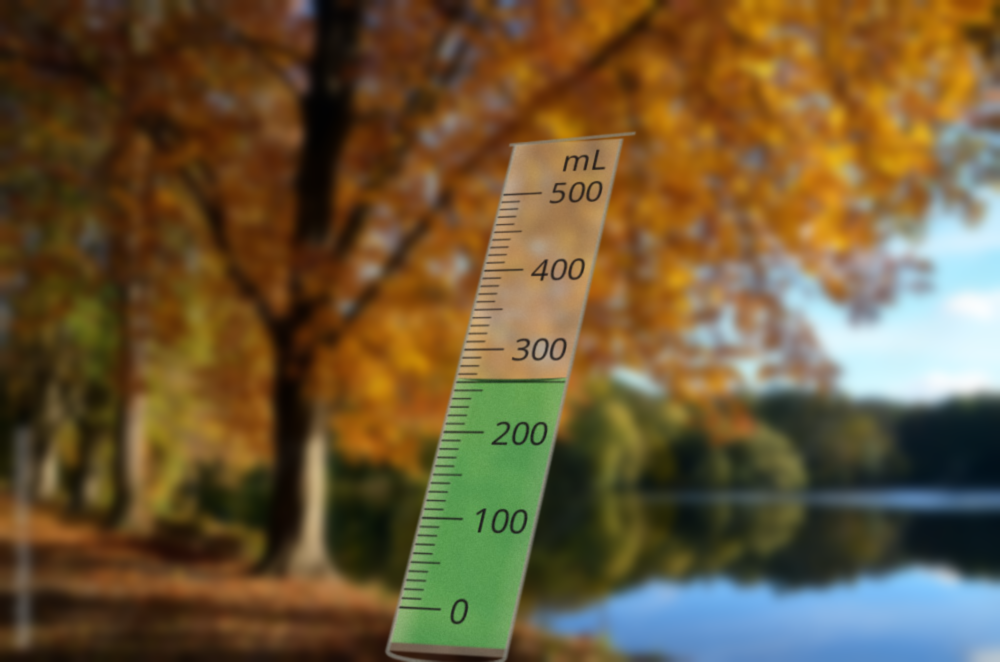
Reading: 260 mL
